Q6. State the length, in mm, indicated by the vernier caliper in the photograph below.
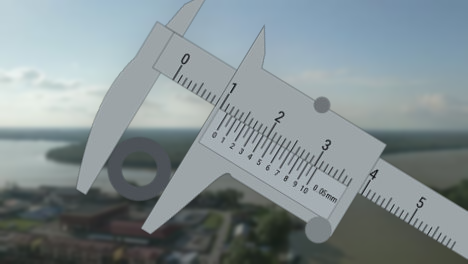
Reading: 11.6 mm
